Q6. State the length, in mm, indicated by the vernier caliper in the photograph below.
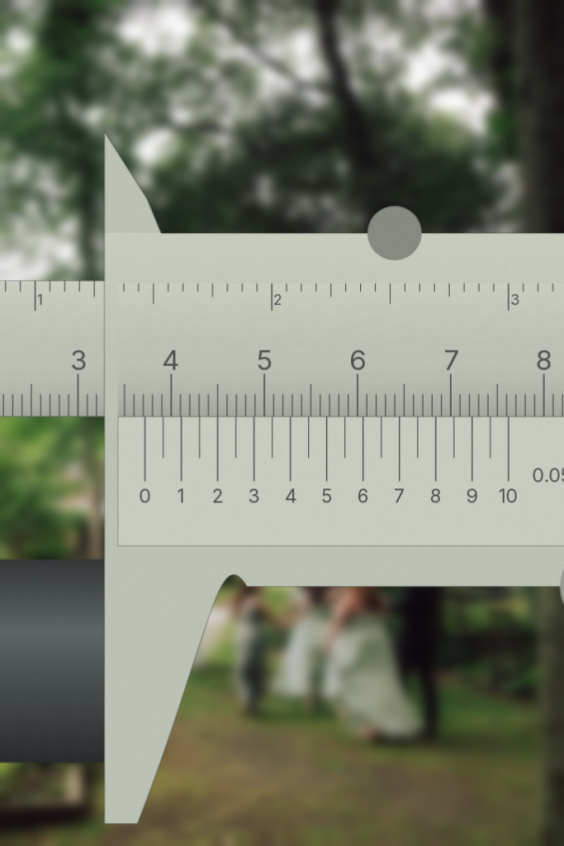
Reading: 37.2 mm
